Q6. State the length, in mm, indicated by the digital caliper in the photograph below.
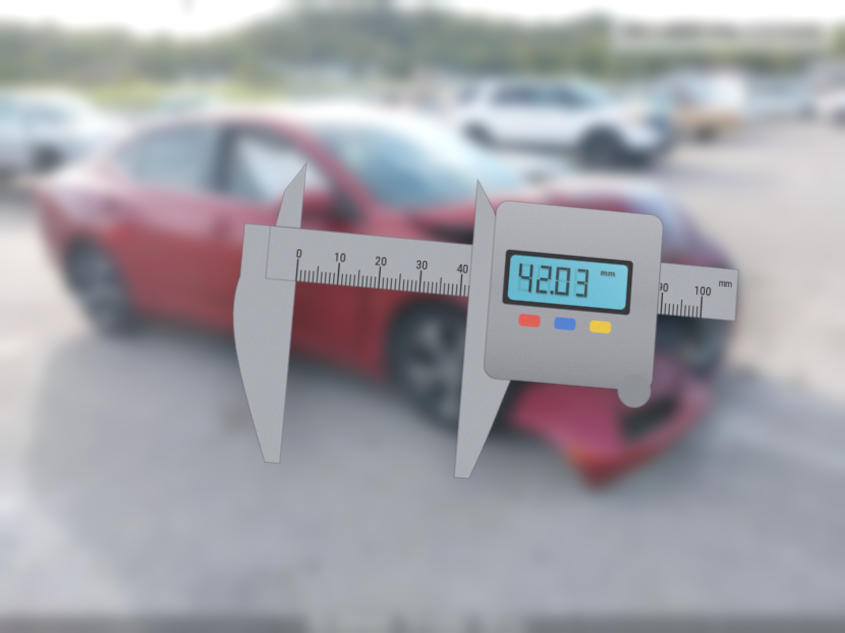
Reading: 42.03 mm
